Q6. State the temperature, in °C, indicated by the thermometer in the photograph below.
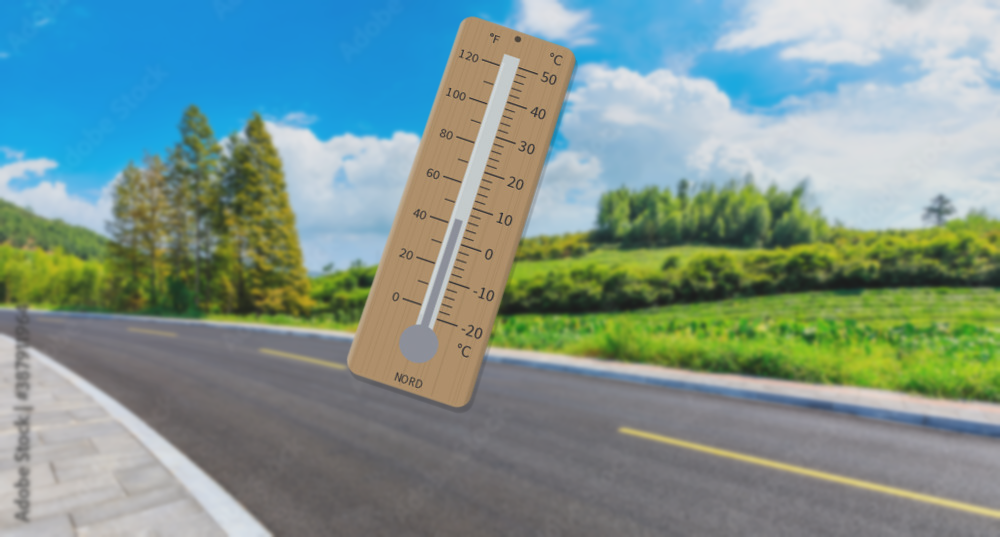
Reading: 6 °C
